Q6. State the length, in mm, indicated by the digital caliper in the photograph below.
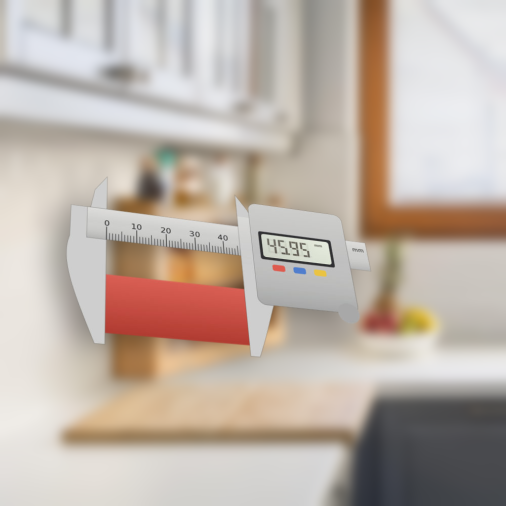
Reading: 45.95 mm
